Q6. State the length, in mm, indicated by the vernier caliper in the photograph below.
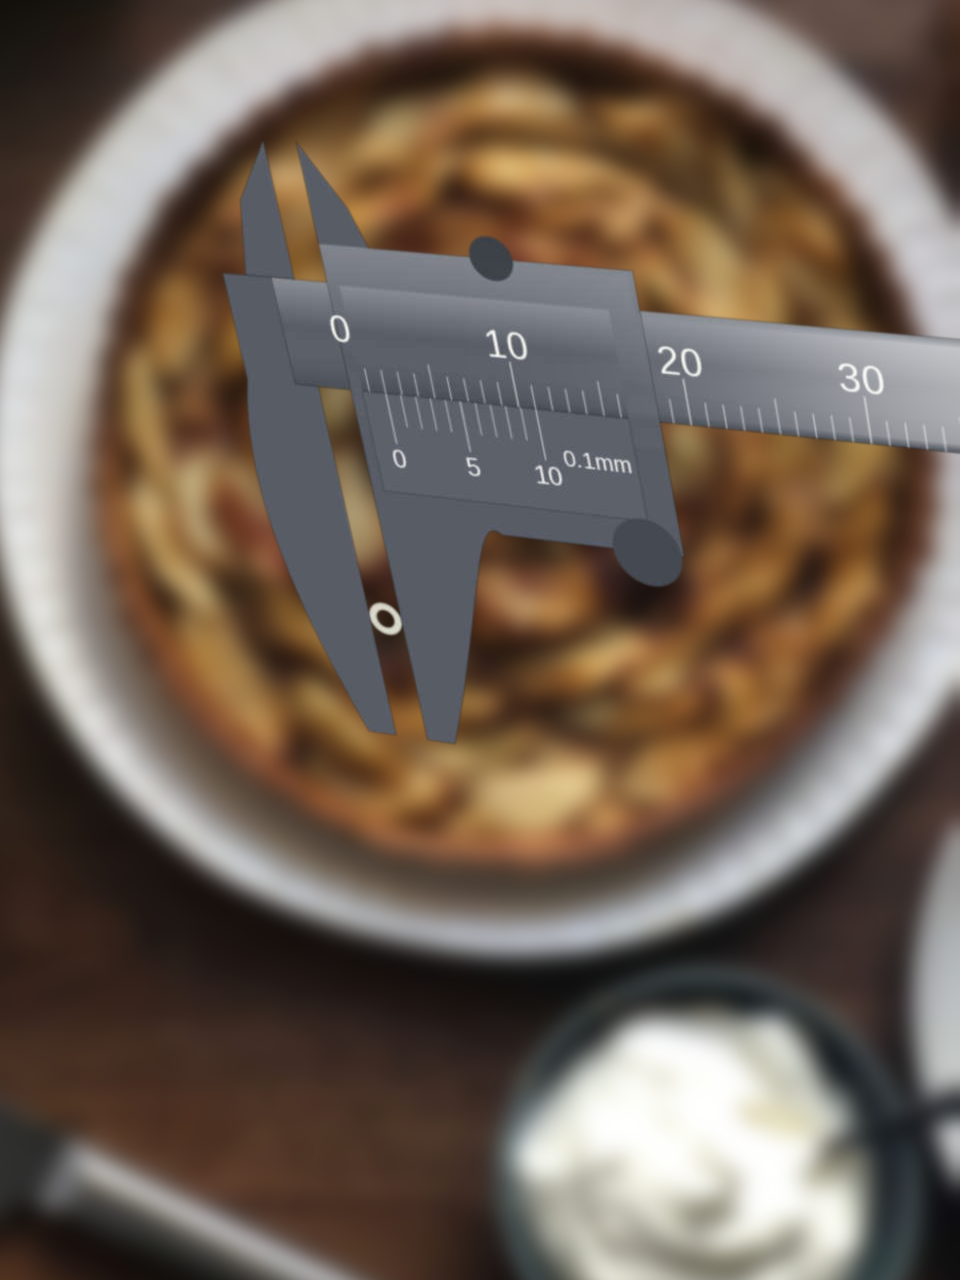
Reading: 2.0 mm
